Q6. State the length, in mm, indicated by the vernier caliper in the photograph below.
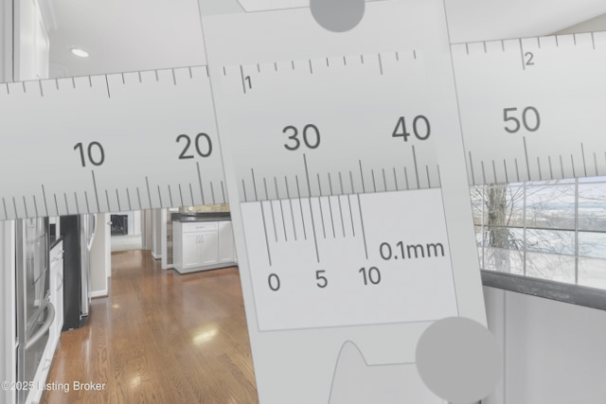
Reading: 25.4 mm
